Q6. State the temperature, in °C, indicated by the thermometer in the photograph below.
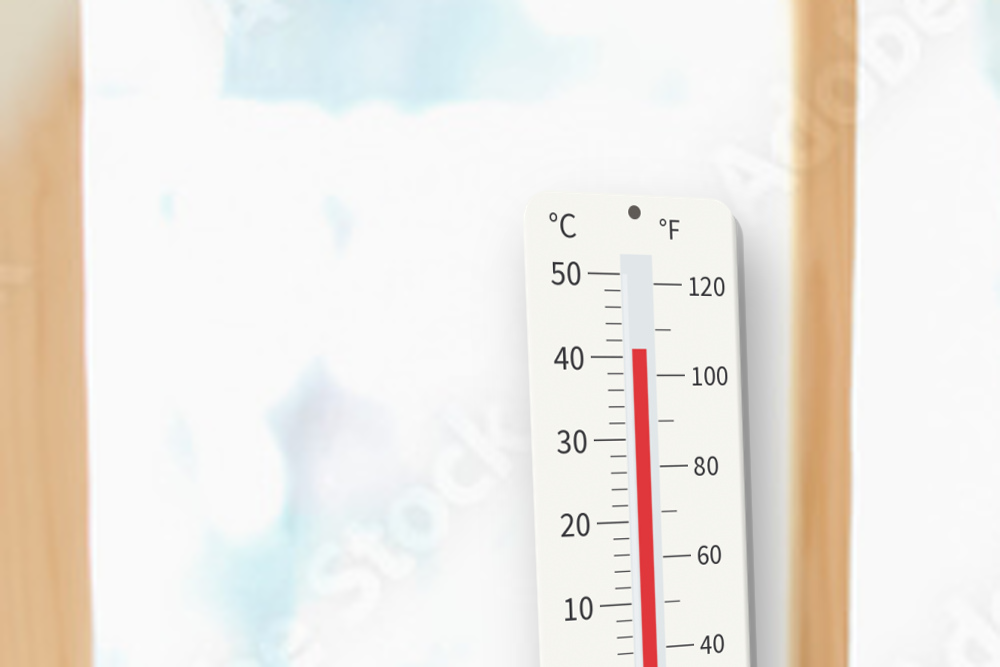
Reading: 41 °C
